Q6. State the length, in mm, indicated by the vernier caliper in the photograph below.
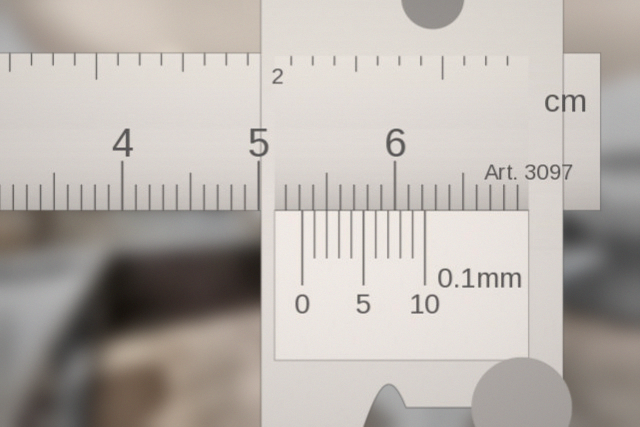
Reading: 53.2 mm
